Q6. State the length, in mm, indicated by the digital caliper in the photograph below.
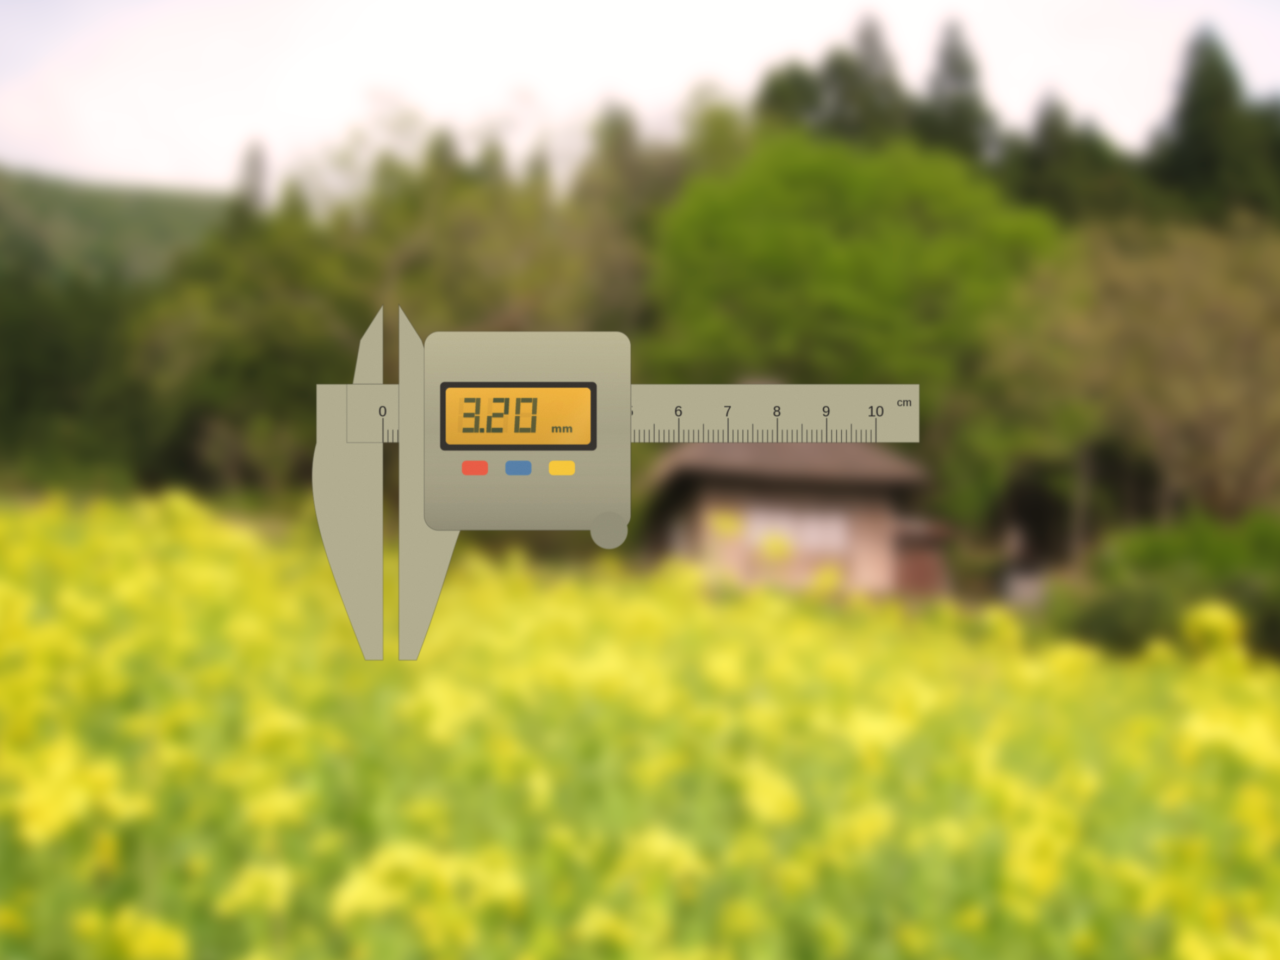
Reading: 3.20 mm
